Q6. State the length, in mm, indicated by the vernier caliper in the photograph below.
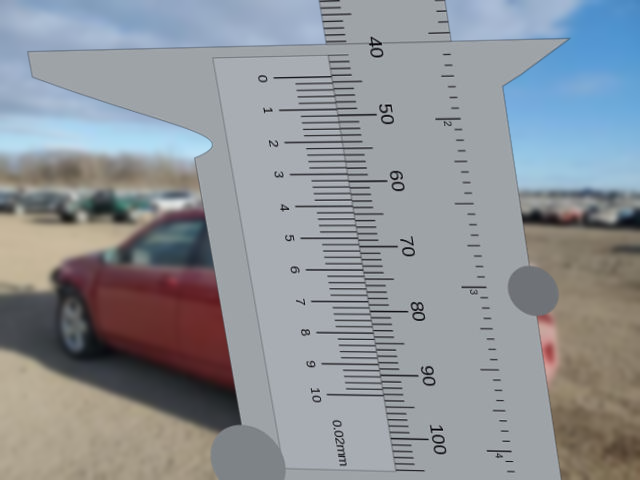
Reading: 44.2 mm
